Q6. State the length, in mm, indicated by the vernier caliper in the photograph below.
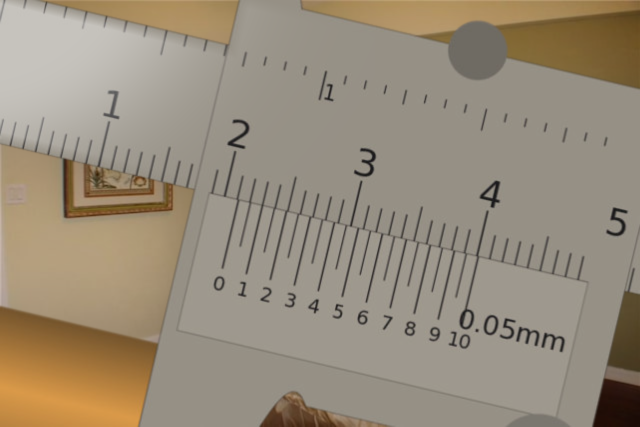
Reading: 21.1 mm
